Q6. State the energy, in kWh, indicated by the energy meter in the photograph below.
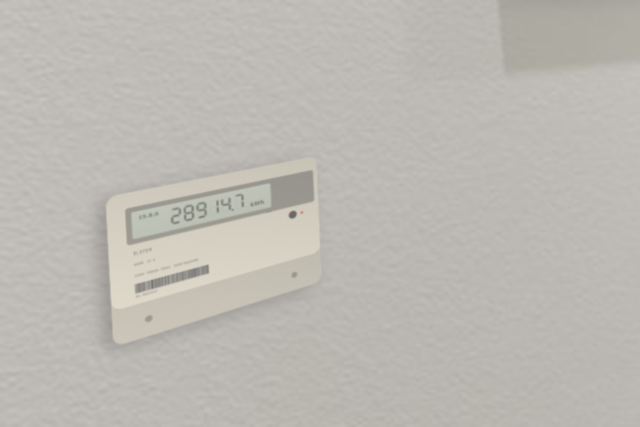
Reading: 28914.7 kWh
